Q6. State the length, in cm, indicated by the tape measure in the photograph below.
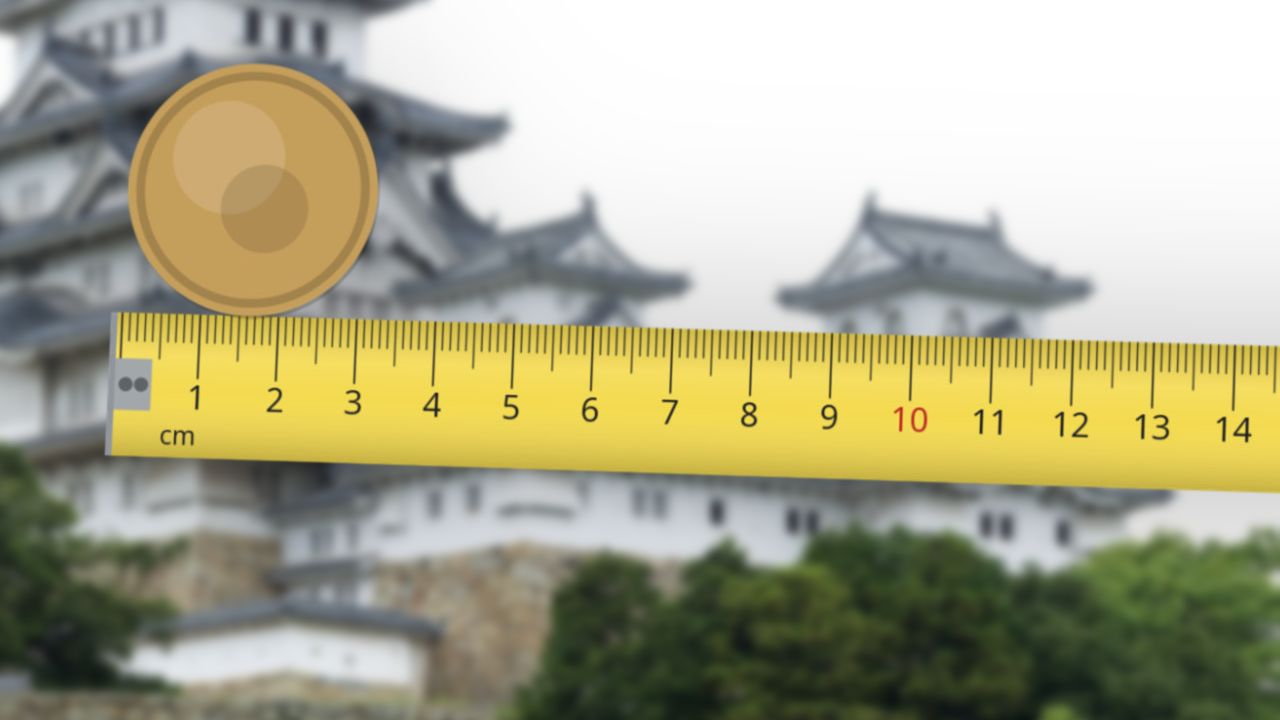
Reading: 3.2 cm
